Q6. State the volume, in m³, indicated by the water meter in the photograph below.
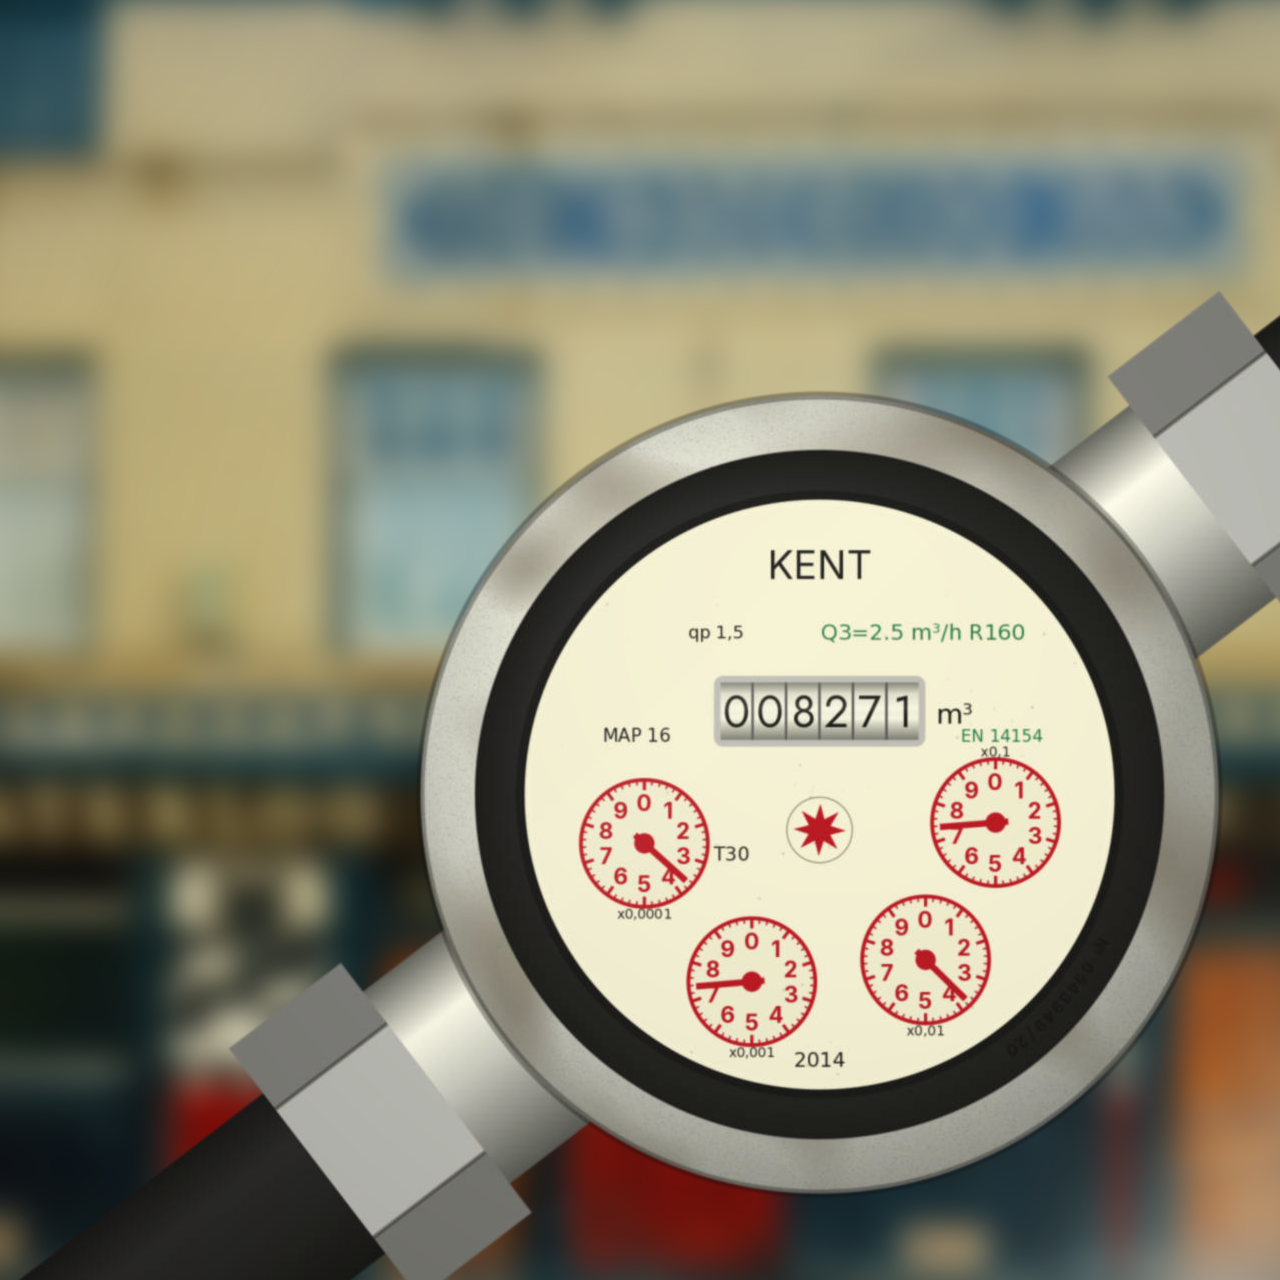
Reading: 8271.7373 m³
